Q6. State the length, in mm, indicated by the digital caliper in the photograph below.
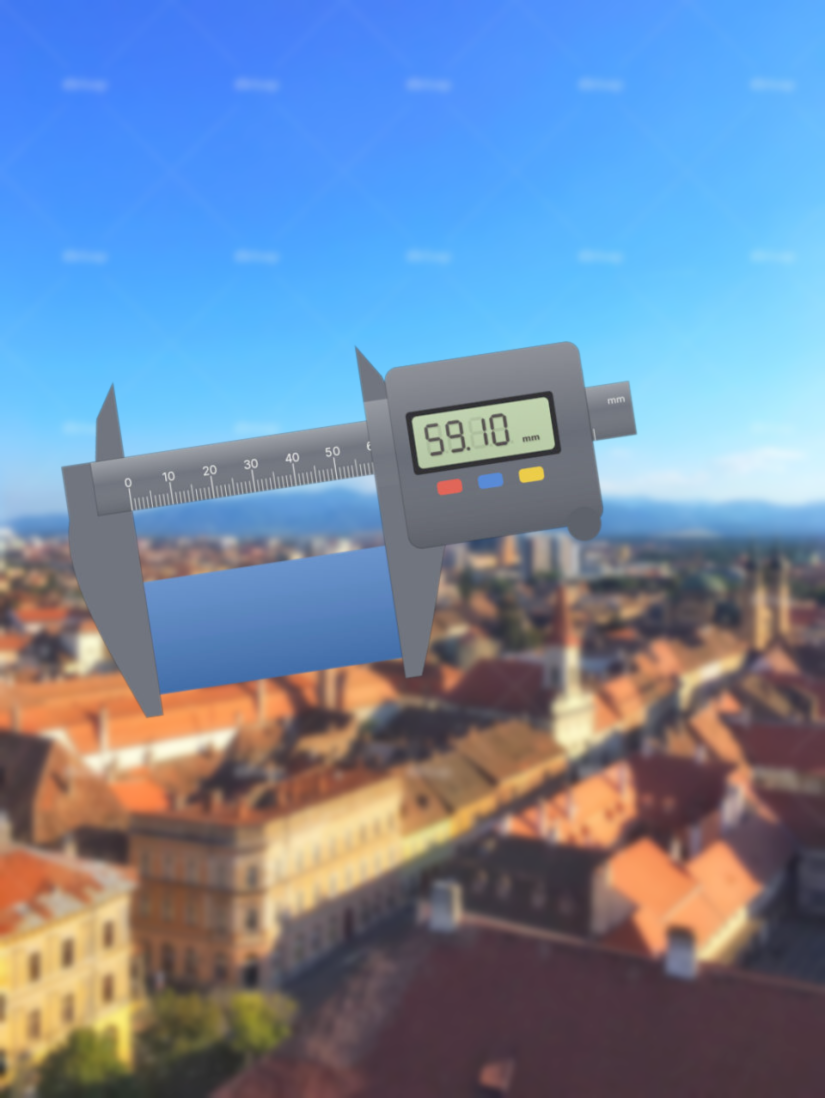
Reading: 59.10 mm
